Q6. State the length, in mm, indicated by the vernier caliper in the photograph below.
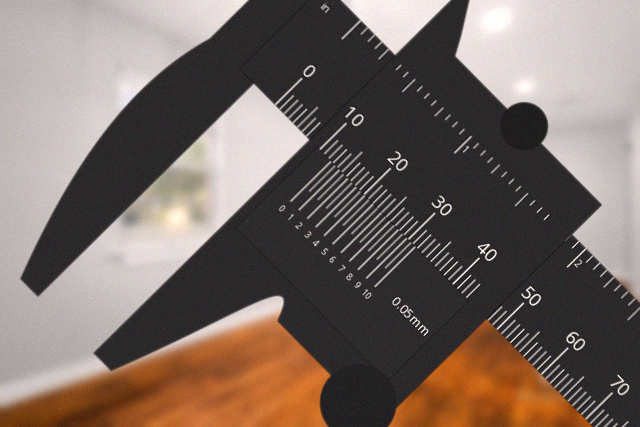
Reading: 12.6 mm
